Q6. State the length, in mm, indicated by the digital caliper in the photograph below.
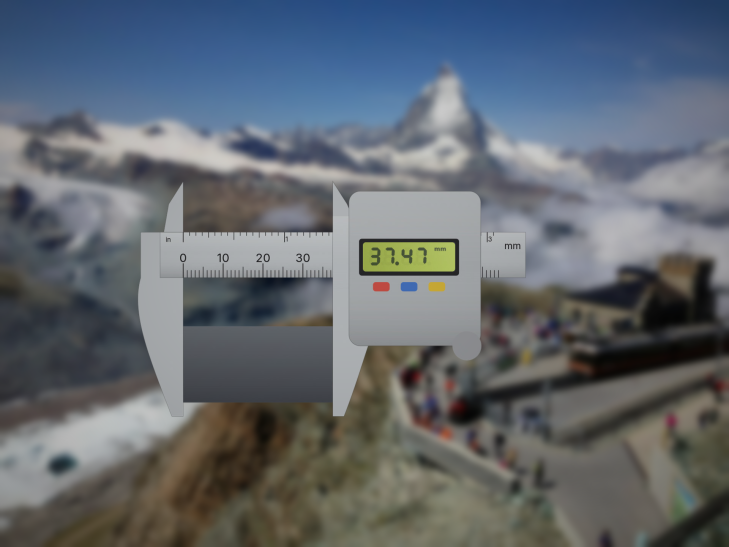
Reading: 37.47 mm
